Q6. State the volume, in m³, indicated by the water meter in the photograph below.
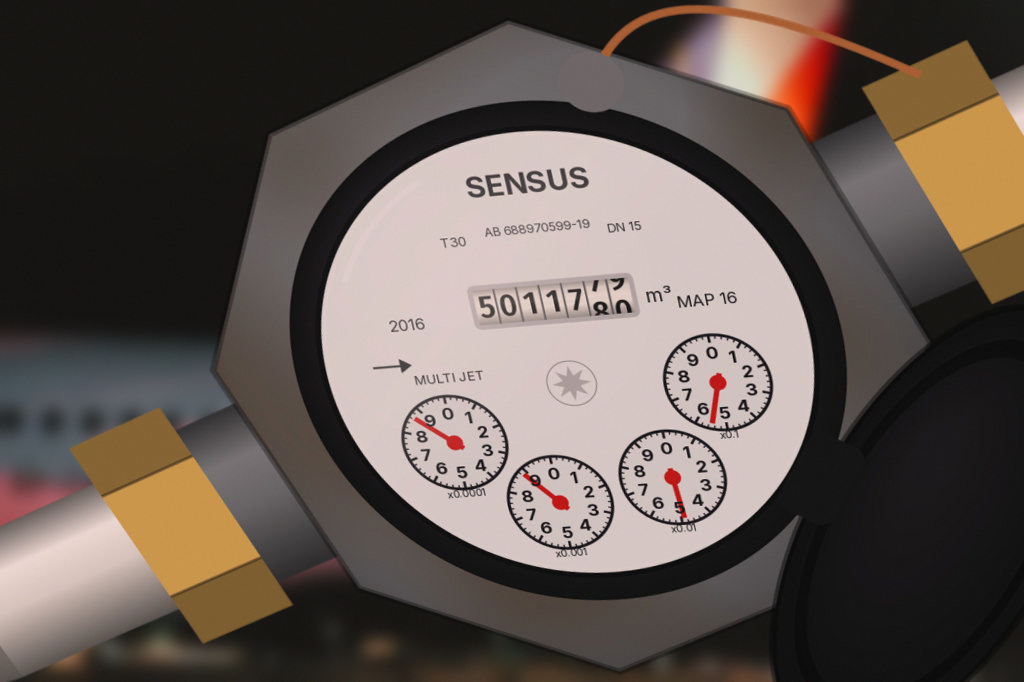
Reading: 5011779.5488 m³
